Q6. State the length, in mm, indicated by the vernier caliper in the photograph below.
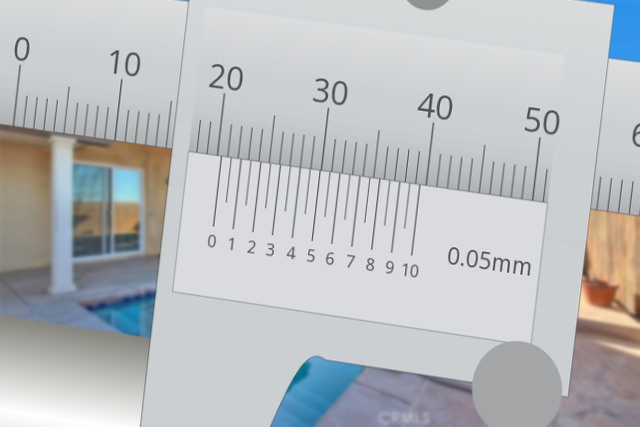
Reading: 20.4 mm
